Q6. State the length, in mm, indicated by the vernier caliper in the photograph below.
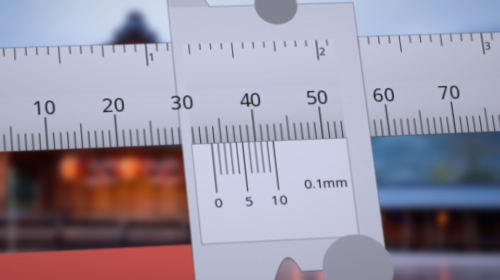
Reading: 33.6 mm
